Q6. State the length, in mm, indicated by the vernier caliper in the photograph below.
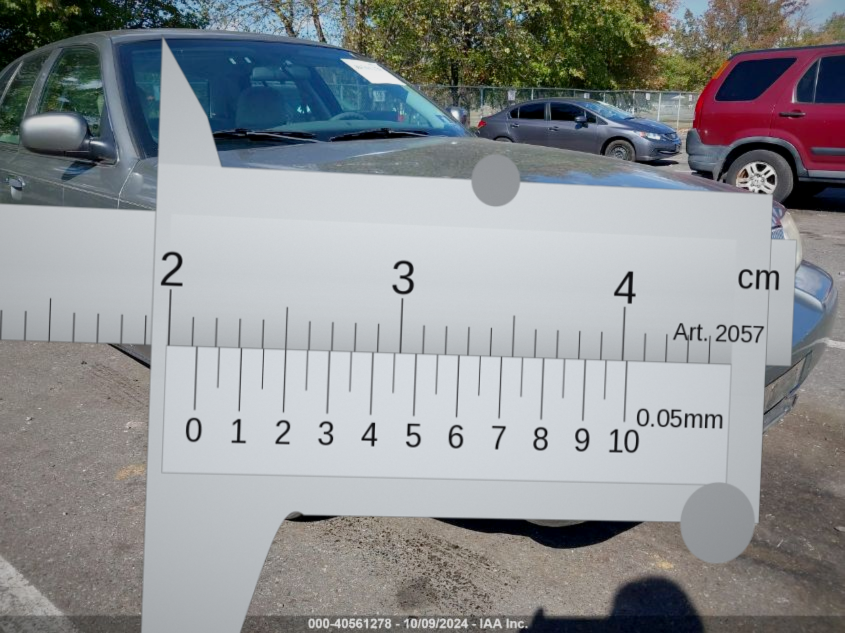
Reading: 21.2 mm
